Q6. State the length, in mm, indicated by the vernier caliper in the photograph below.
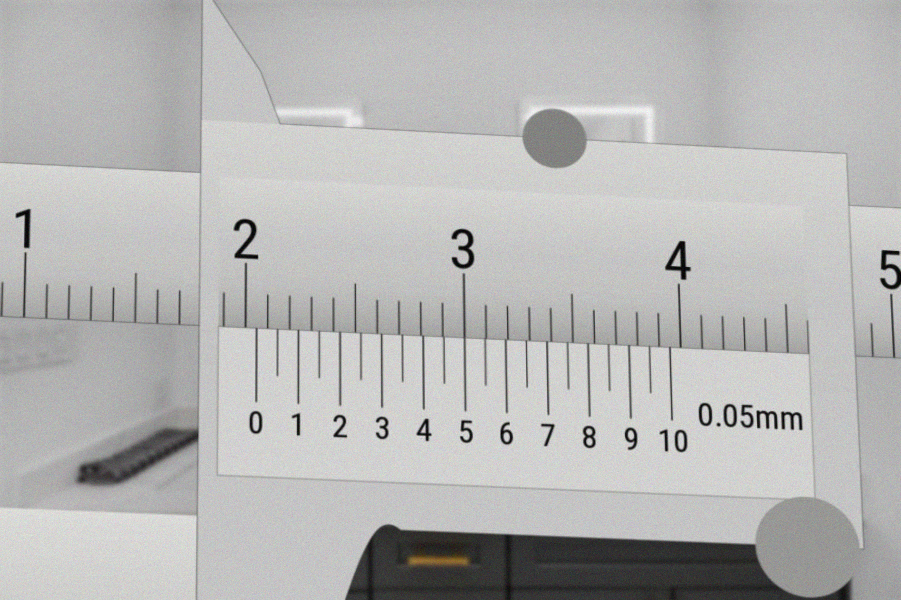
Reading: 20.5 mm
